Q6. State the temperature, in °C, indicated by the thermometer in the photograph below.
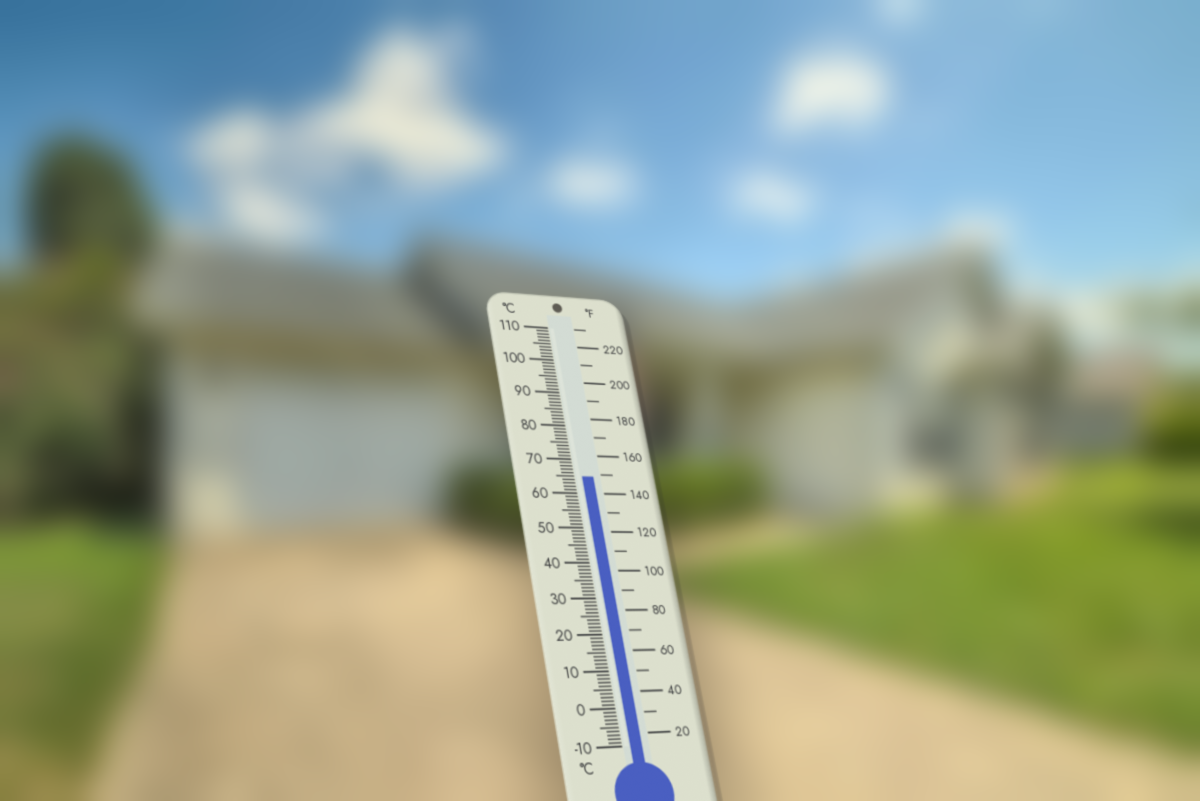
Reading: 65 °C
